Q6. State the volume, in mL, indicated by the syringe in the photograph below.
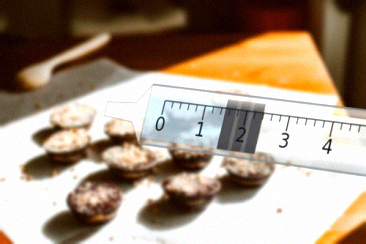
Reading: 1.5 mL
